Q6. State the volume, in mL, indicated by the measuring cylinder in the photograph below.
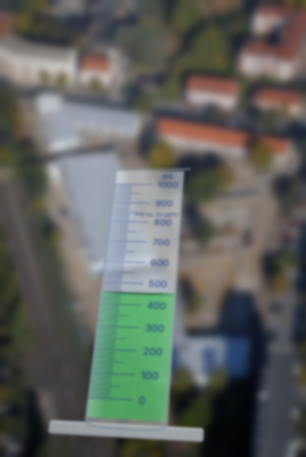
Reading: 450 mL
